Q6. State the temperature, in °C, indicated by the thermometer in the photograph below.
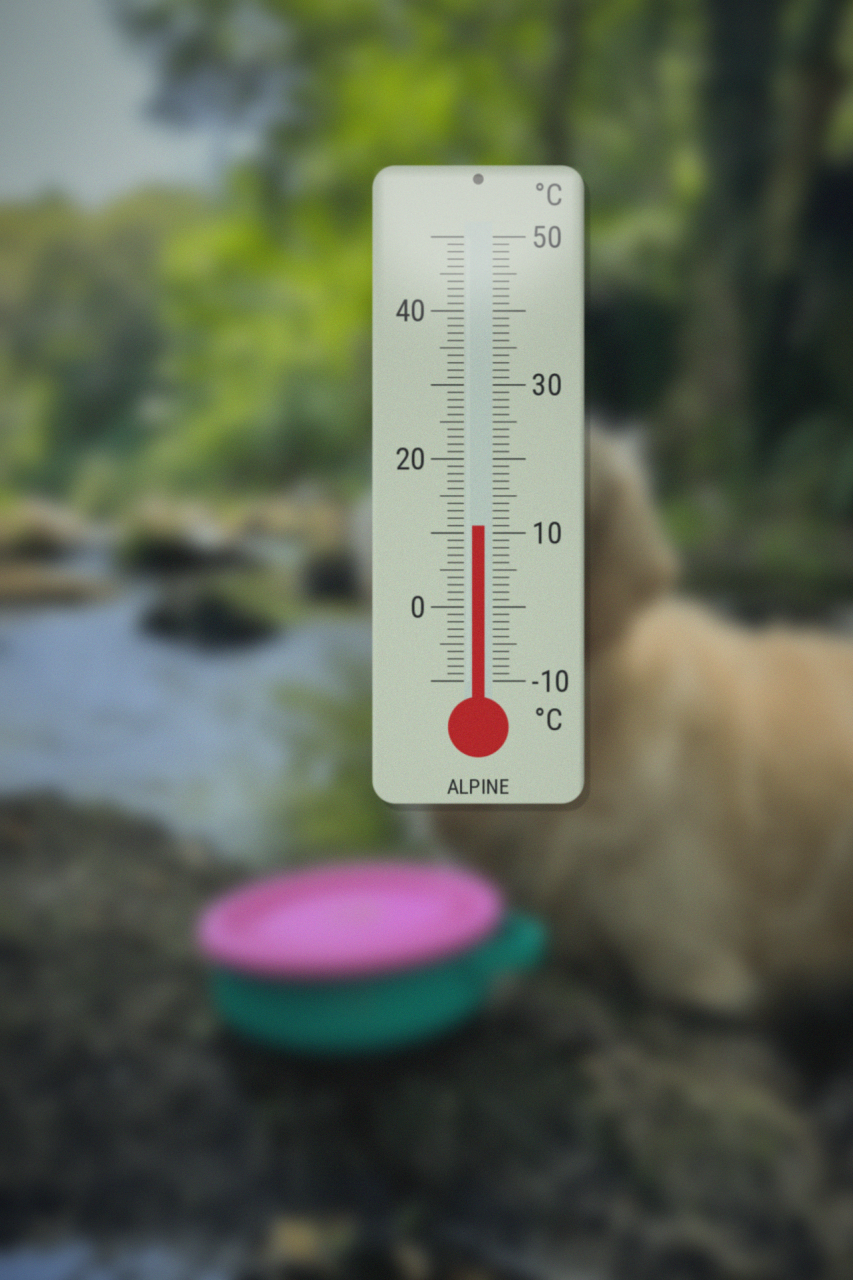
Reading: 11 °C
